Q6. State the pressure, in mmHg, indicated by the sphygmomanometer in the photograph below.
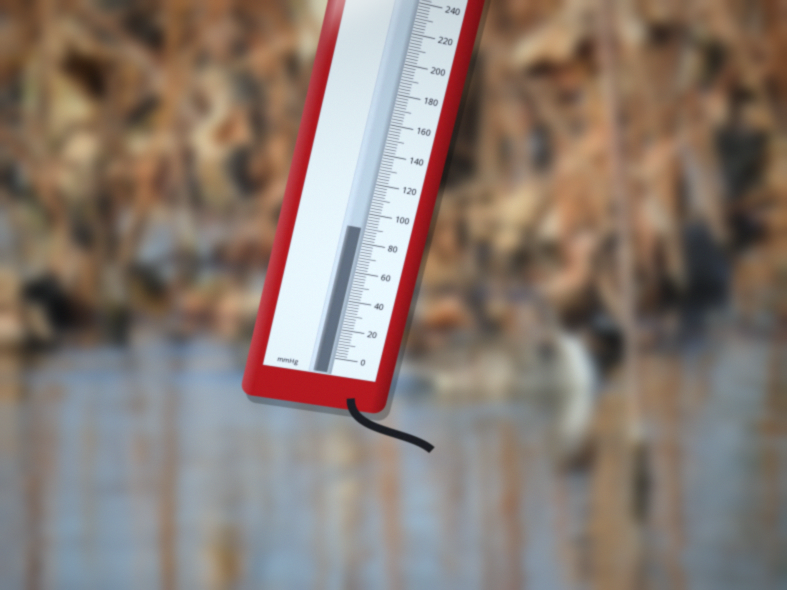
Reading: 90 mmHg
